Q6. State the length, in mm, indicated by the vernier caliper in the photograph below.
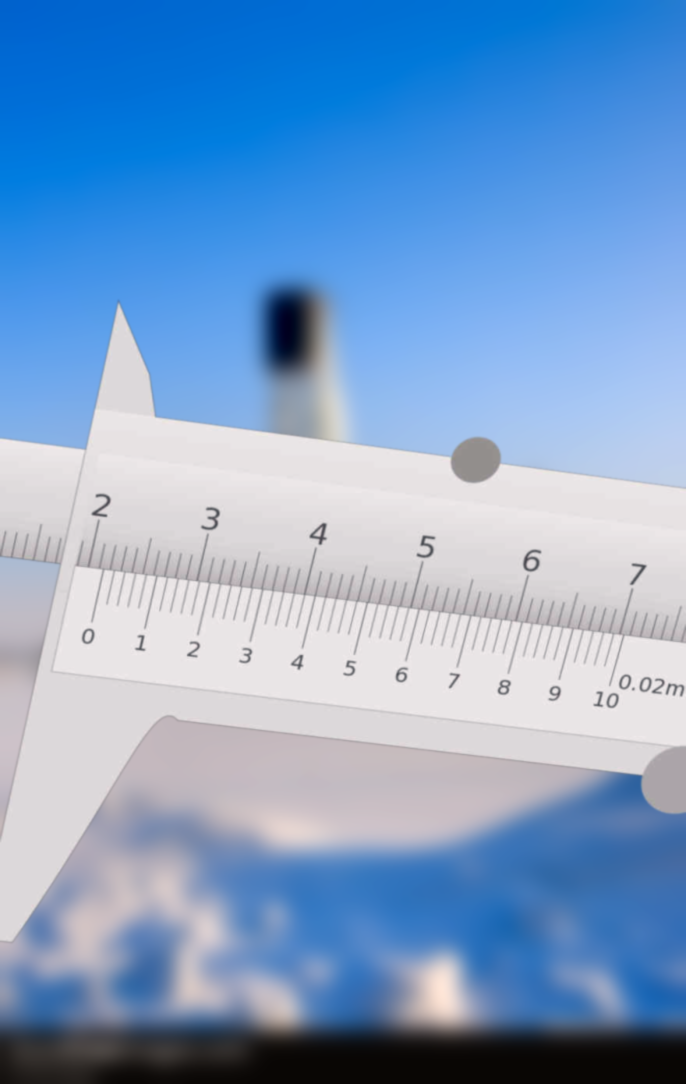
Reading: 21.4 mm
